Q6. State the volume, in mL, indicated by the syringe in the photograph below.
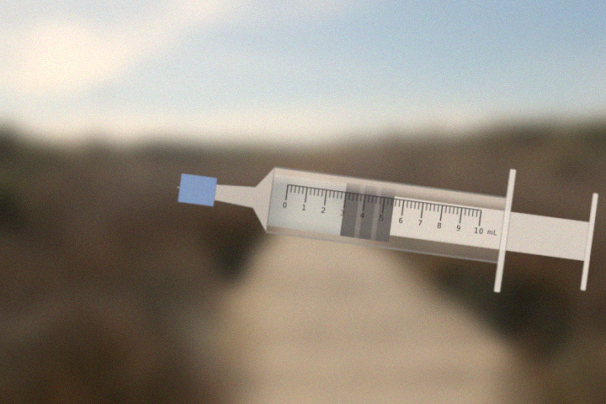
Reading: 3 mL
